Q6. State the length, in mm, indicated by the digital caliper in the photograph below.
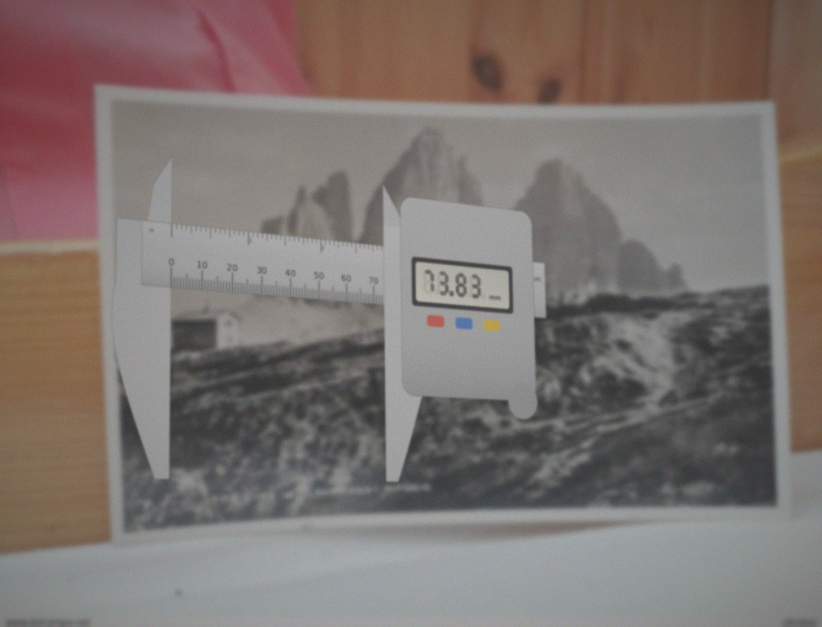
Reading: 73.83 mm
